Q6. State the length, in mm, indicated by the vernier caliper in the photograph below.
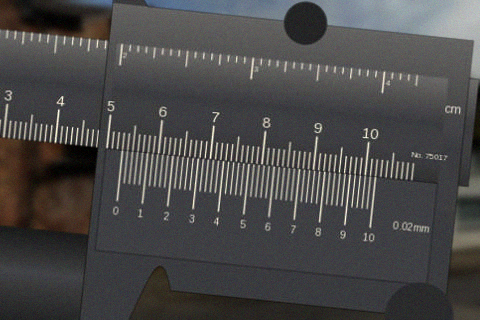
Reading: 53.0 mm
